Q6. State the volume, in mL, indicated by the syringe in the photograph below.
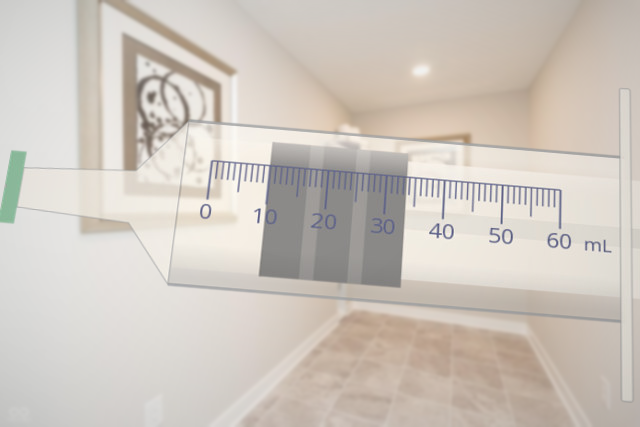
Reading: 10 mL
